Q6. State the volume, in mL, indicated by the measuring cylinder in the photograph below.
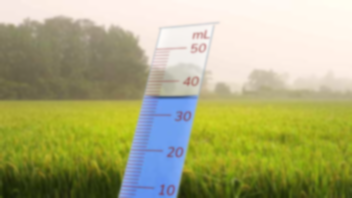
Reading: 35 mL
